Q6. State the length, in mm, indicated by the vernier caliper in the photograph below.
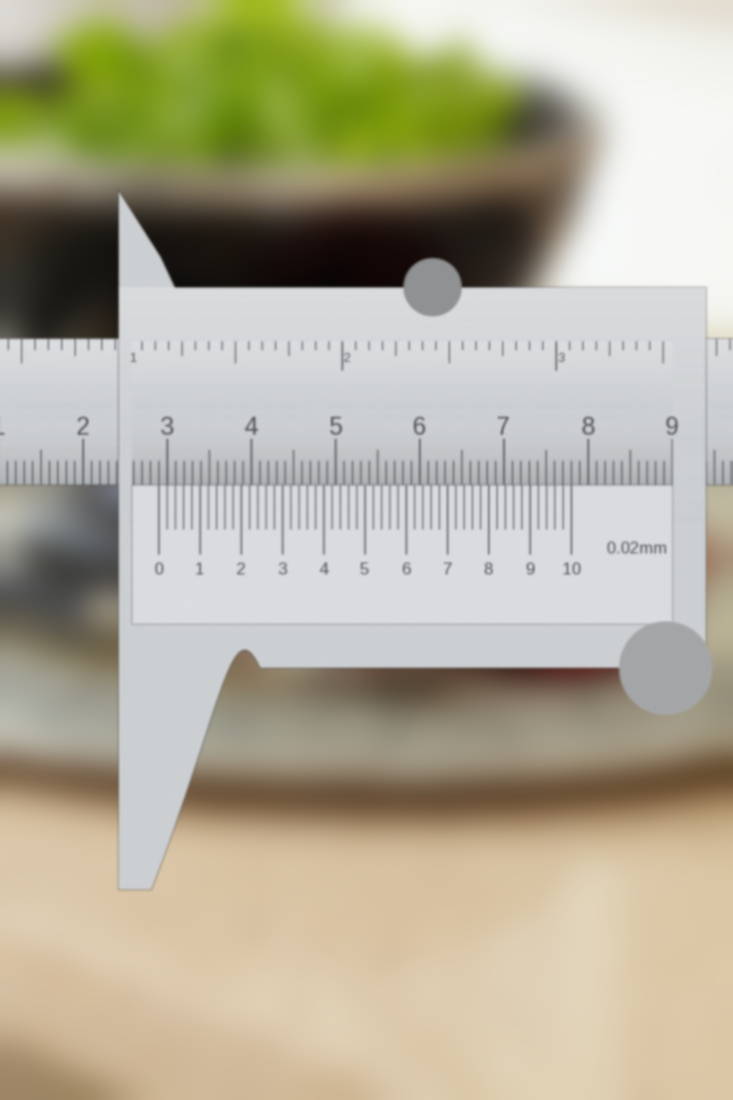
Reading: 29.0 mm
